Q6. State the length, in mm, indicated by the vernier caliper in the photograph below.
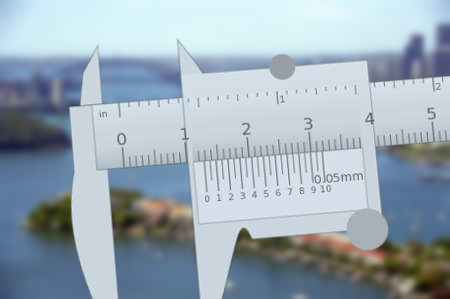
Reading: 12.8 mm
